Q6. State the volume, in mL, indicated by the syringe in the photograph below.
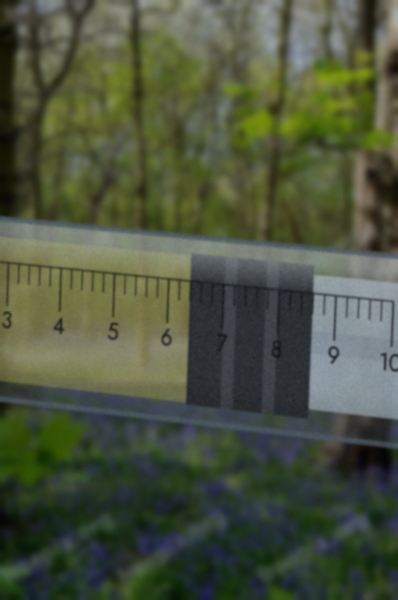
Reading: 6.4 mL
